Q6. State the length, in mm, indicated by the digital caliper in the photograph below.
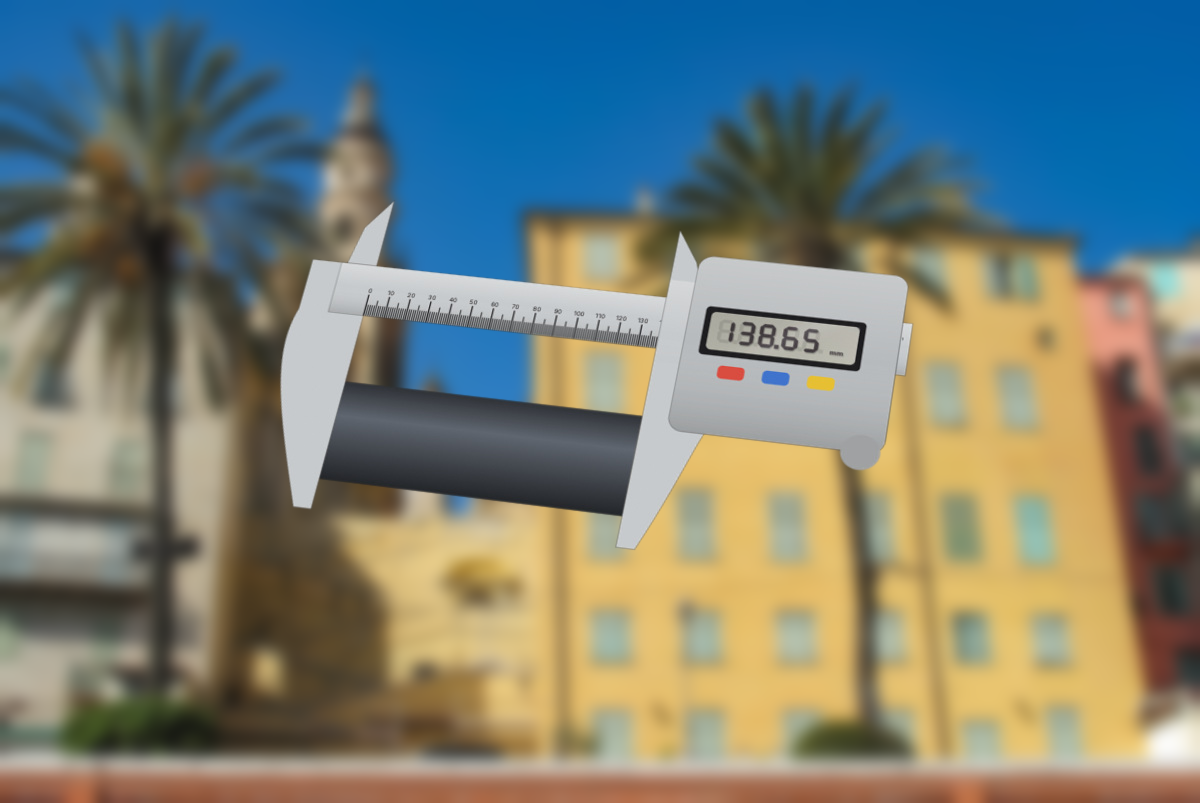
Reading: 138.65 mm
